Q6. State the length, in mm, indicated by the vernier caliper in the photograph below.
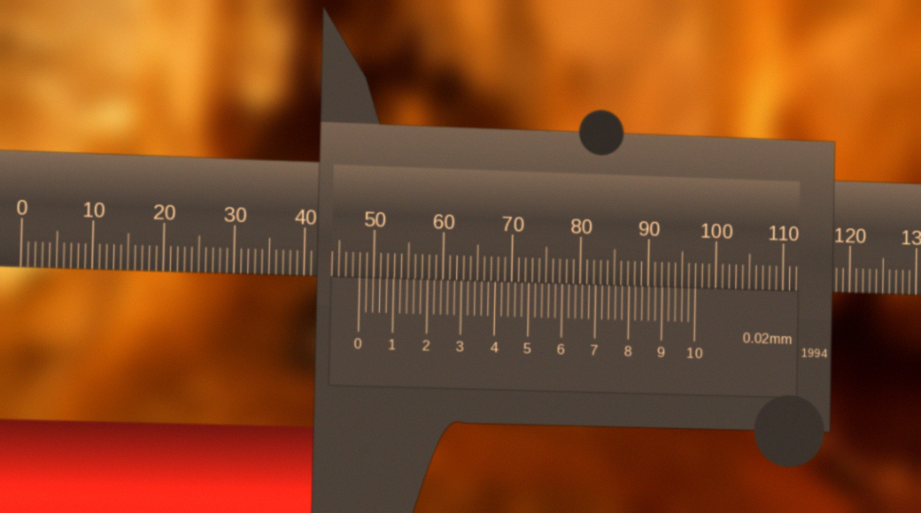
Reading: 48.0 mm
